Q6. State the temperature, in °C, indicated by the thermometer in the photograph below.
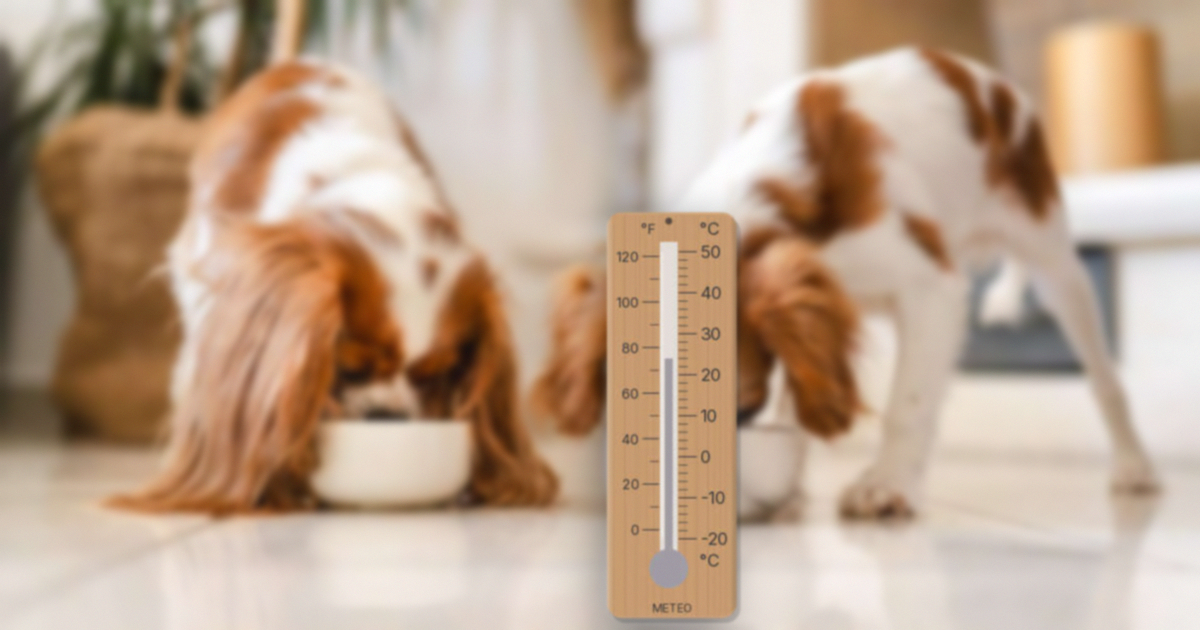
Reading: 24 °C
